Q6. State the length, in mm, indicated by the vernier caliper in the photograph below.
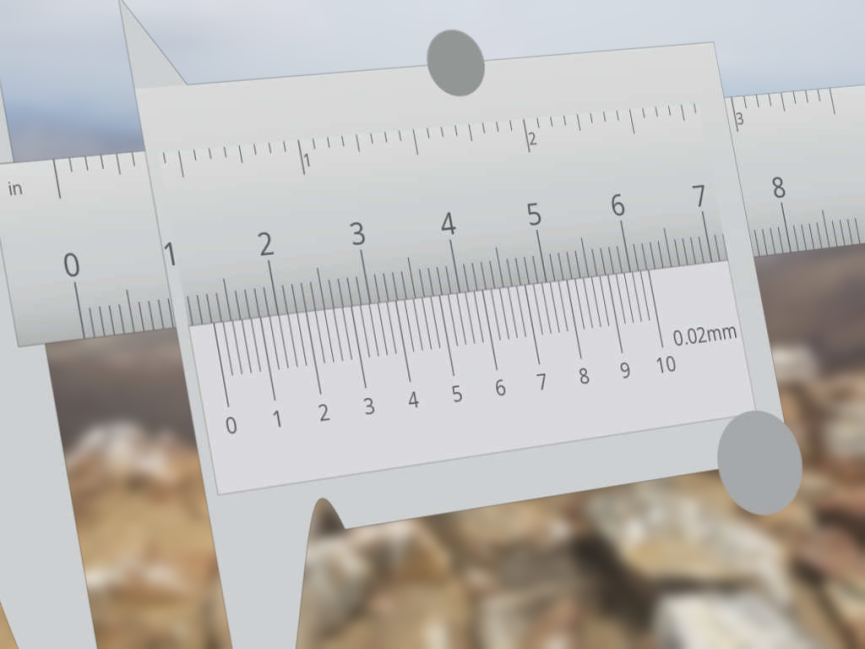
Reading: 13.2 mm
